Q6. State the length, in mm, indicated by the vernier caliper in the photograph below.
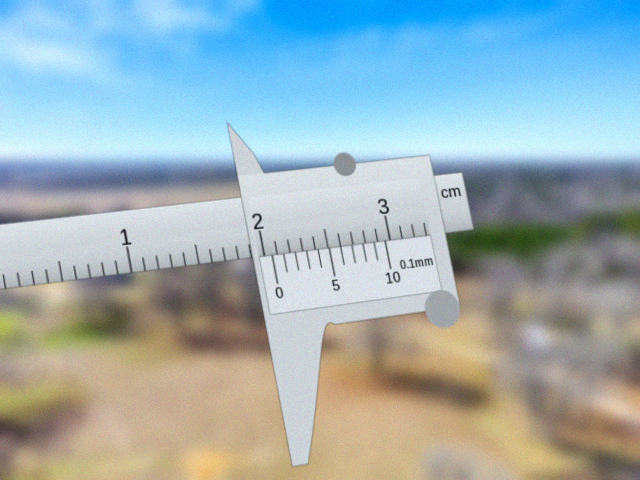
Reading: 20.6 mm
